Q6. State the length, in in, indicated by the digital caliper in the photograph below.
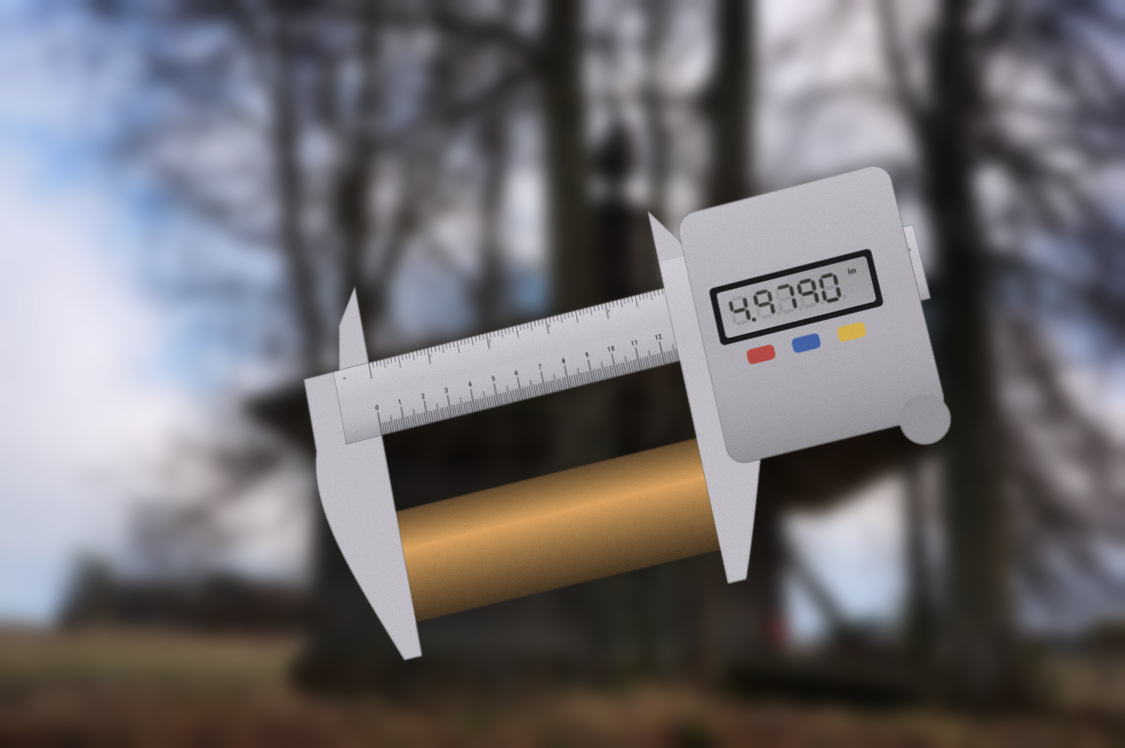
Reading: 4.9790 in
